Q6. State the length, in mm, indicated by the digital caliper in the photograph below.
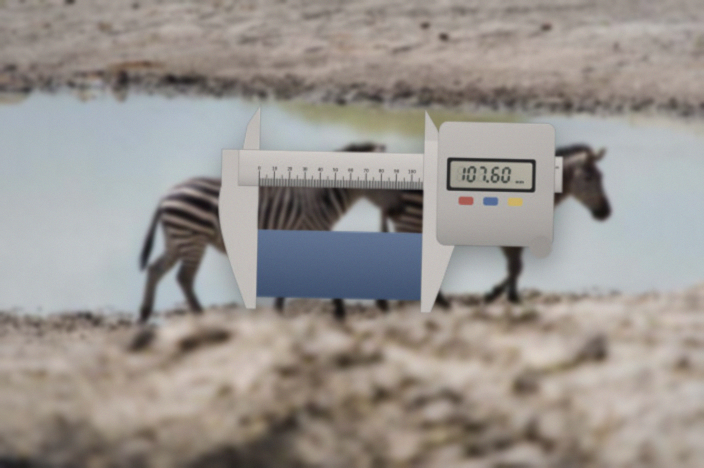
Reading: 107.60 mm
